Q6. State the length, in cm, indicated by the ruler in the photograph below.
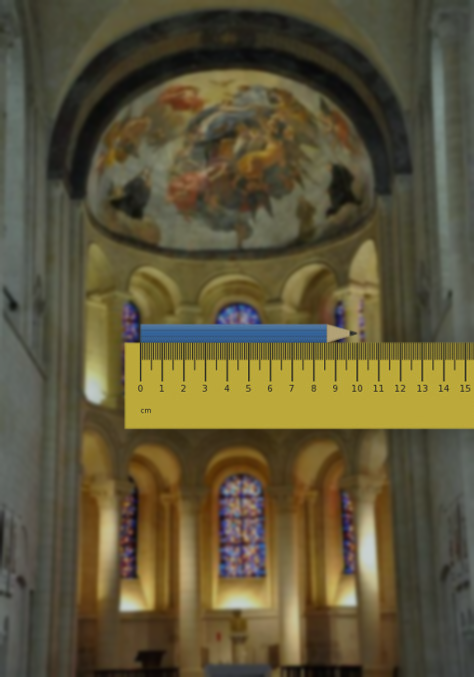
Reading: 10 cm
